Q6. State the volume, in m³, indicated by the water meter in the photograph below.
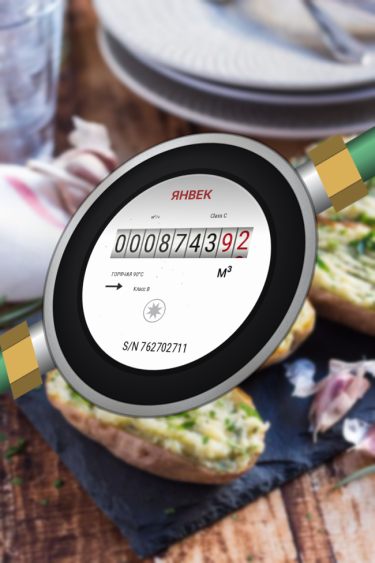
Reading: 8743.92 m³
